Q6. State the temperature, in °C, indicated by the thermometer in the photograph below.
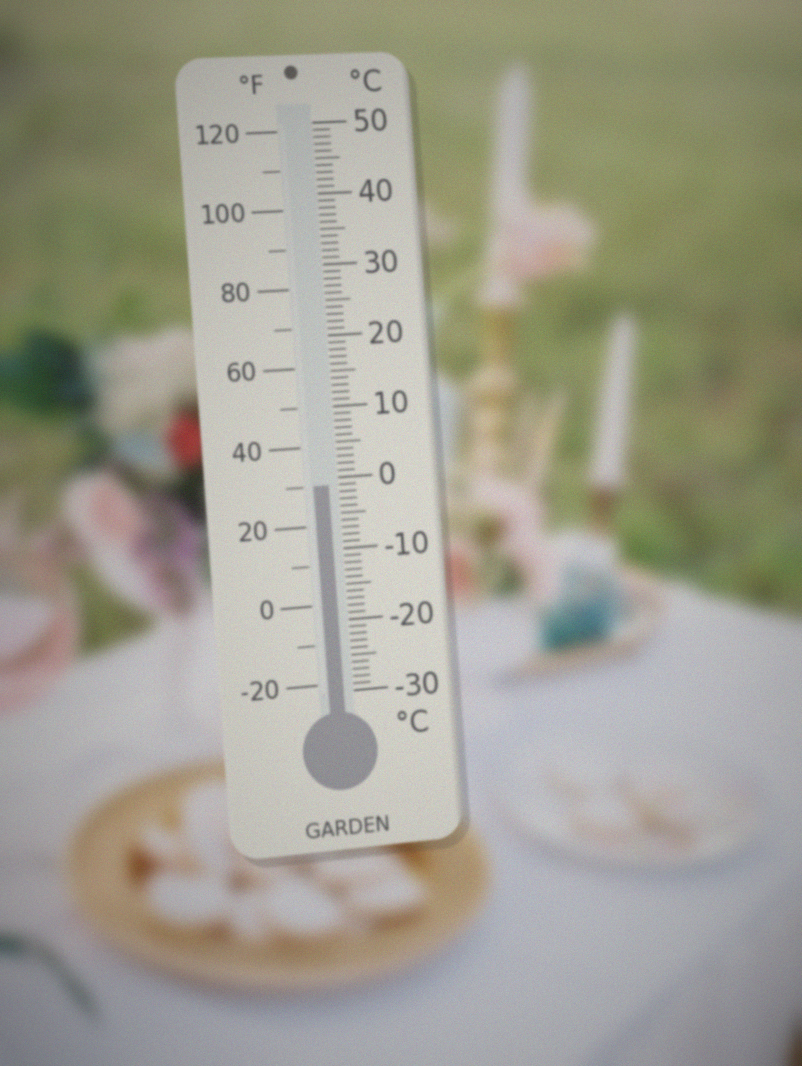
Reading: -1 °C
